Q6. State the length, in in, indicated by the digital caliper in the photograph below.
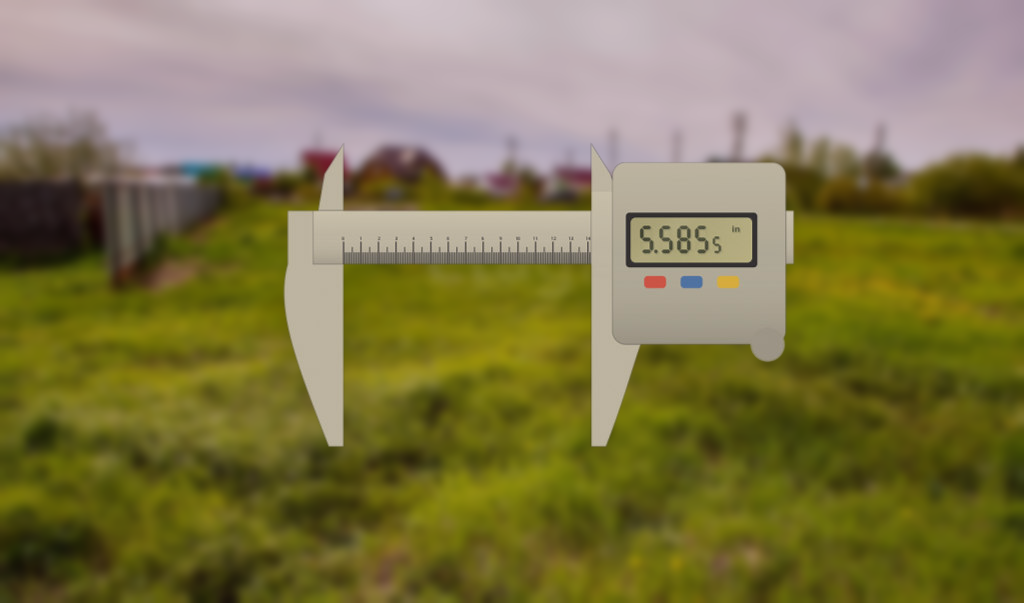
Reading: 5.5855 in
